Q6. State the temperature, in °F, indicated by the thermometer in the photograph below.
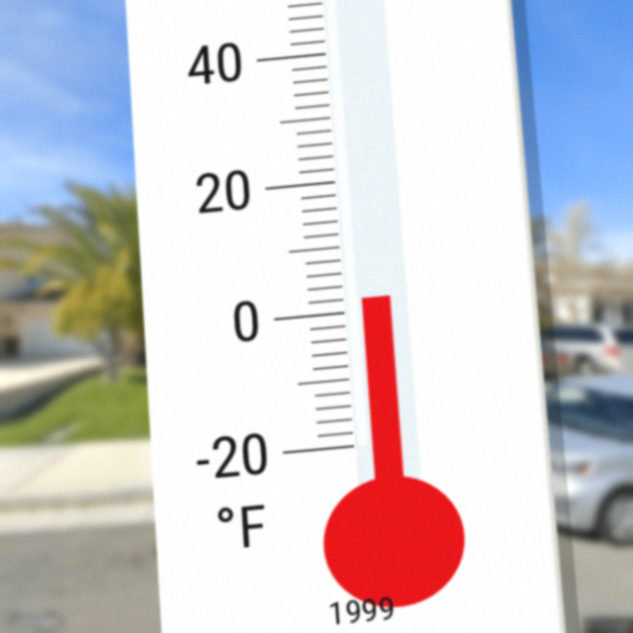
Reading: 2 °F
